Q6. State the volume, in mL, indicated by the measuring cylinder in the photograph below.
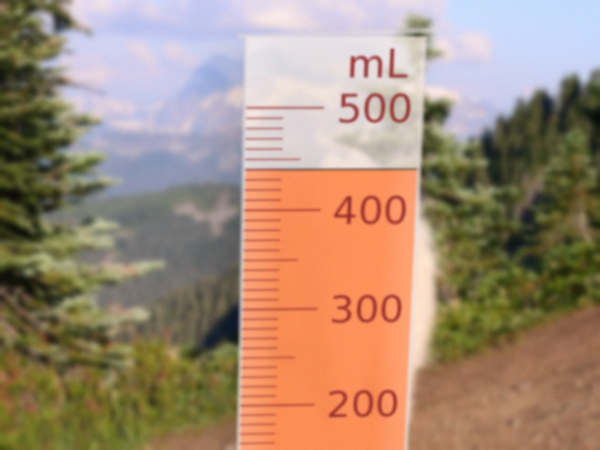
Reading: 440 mL
